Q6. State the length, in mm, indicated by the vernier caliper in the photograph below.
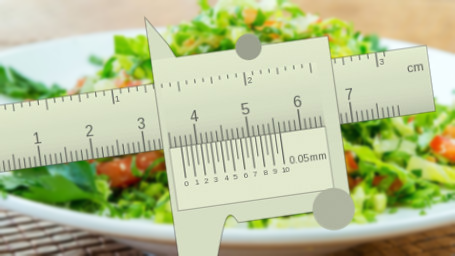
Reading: 37.0 mm
